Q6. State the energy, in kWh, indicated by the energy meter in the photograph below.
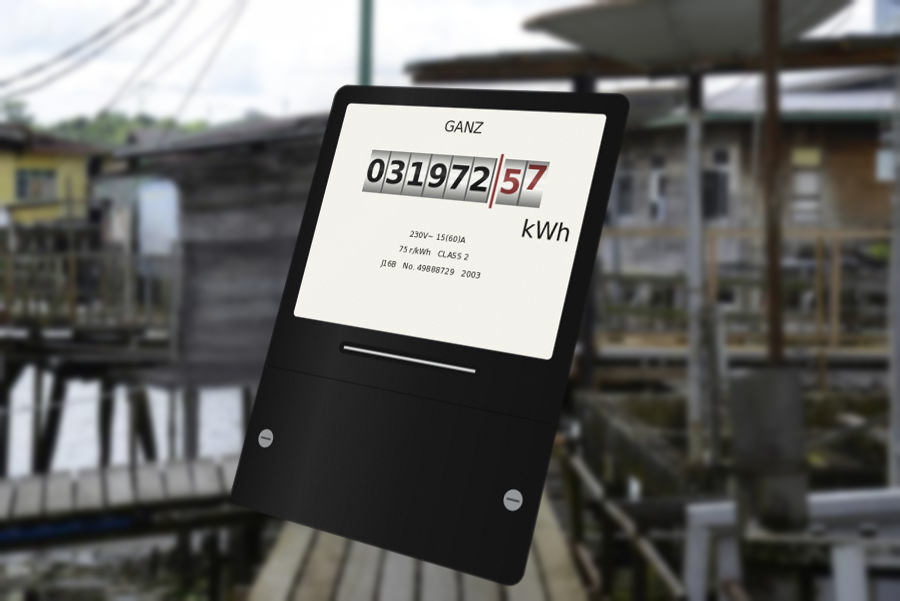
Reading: 31972.57 kWh
